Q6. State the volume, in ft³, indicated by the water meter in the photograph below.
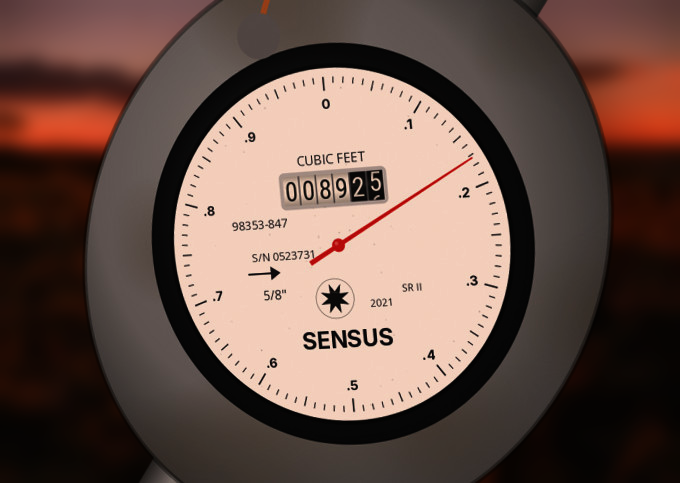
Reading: 8925.17 ft³
